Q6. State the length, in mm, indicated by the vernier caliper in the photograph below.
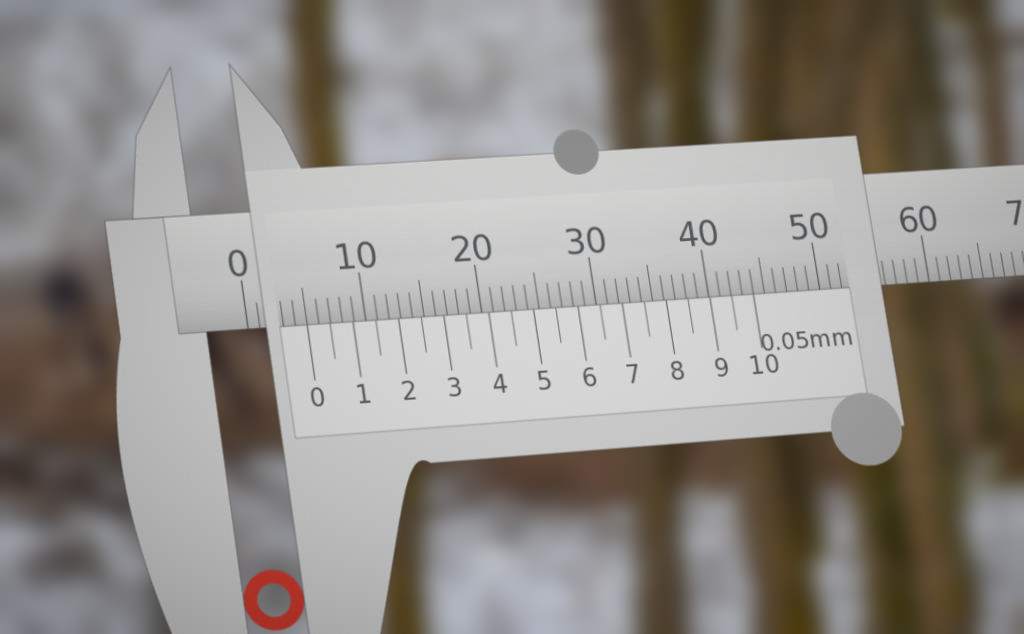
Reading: 5.0 mm
